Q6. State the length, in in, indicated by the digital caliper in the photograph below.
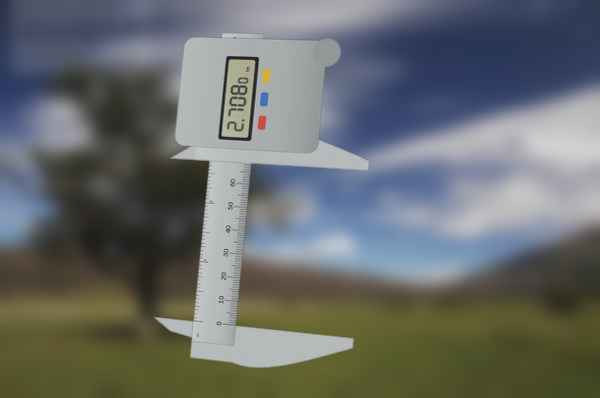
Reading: 2.7080 in
